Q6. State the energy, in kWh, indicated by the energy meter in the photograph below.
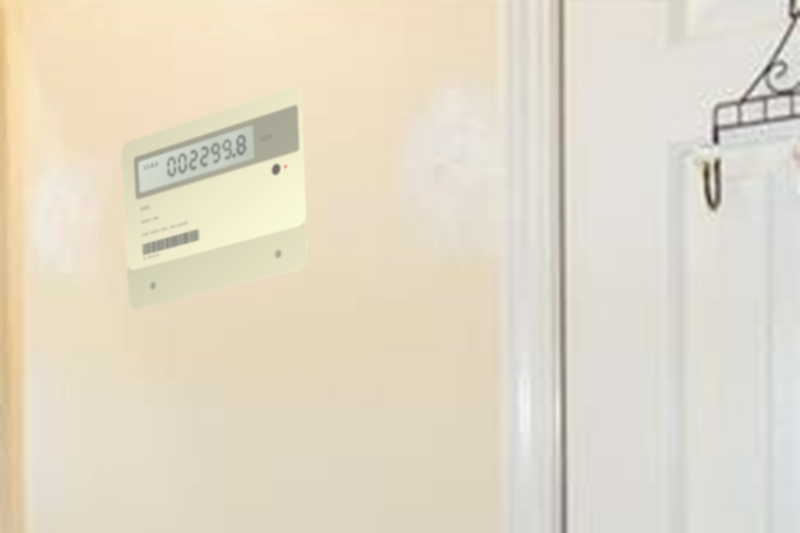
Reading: 2299.8 kWh
